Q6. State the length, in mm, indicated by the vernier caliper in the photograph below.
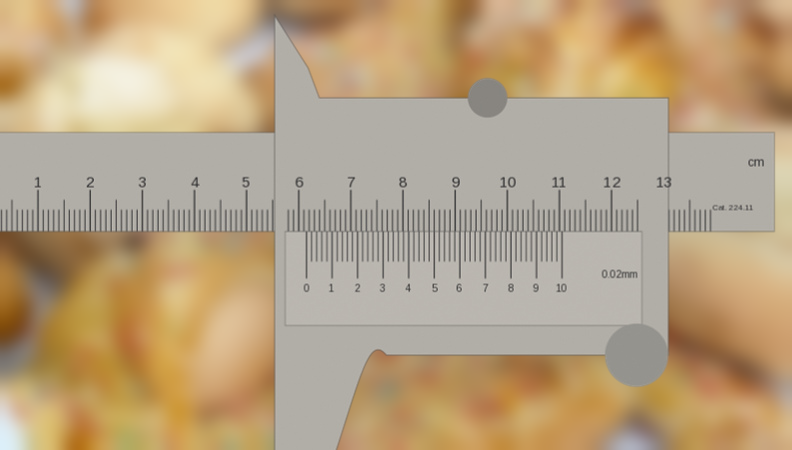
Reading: 61.5 mm
